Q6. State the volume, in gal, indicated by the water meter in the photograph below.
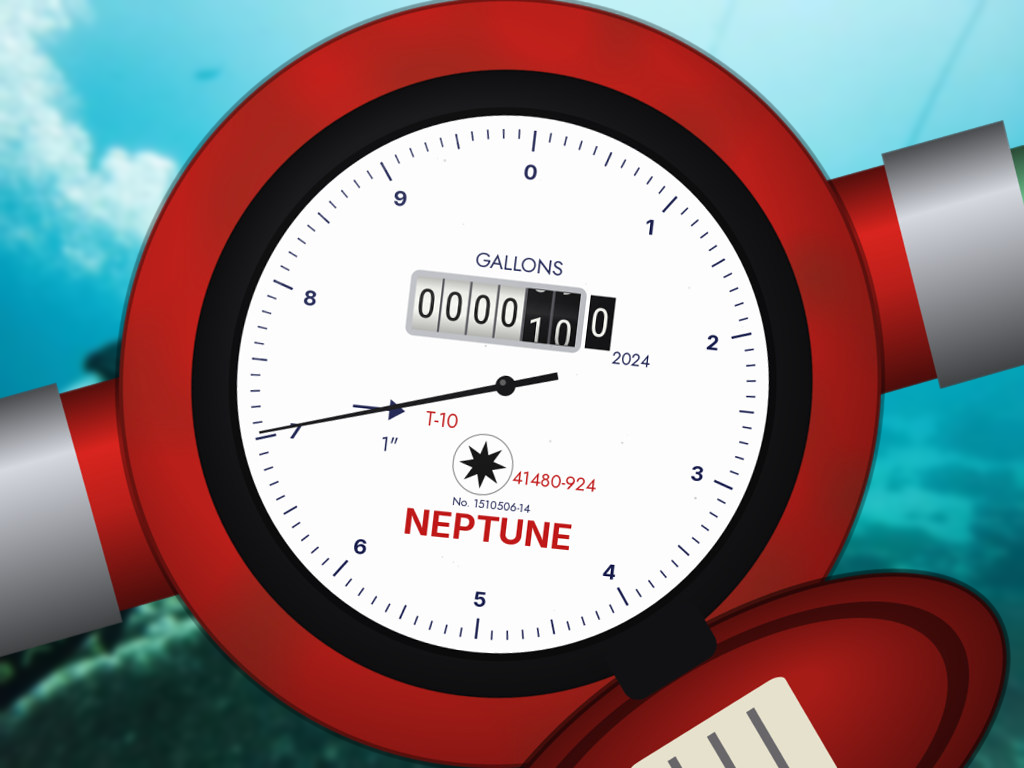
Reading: 97.0 gal
